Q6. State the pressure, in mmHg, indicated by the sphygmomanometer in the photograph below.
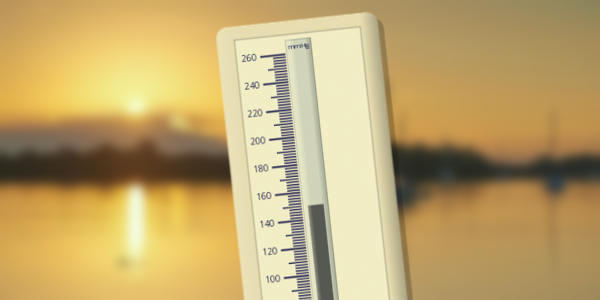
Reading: 150 mmHg
